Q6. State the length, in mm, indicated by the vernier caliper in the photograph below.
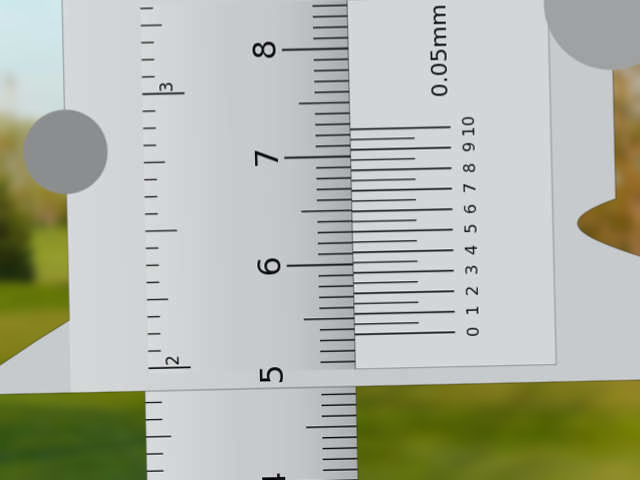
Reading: 53.5 mm
